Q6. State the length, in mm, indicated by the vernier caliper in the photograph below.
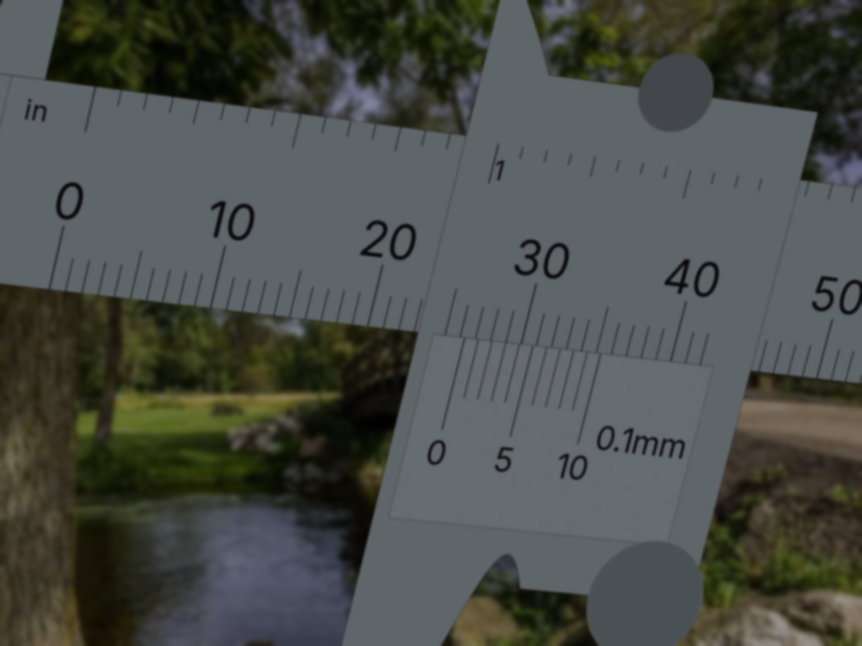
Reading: 26.3 mm
